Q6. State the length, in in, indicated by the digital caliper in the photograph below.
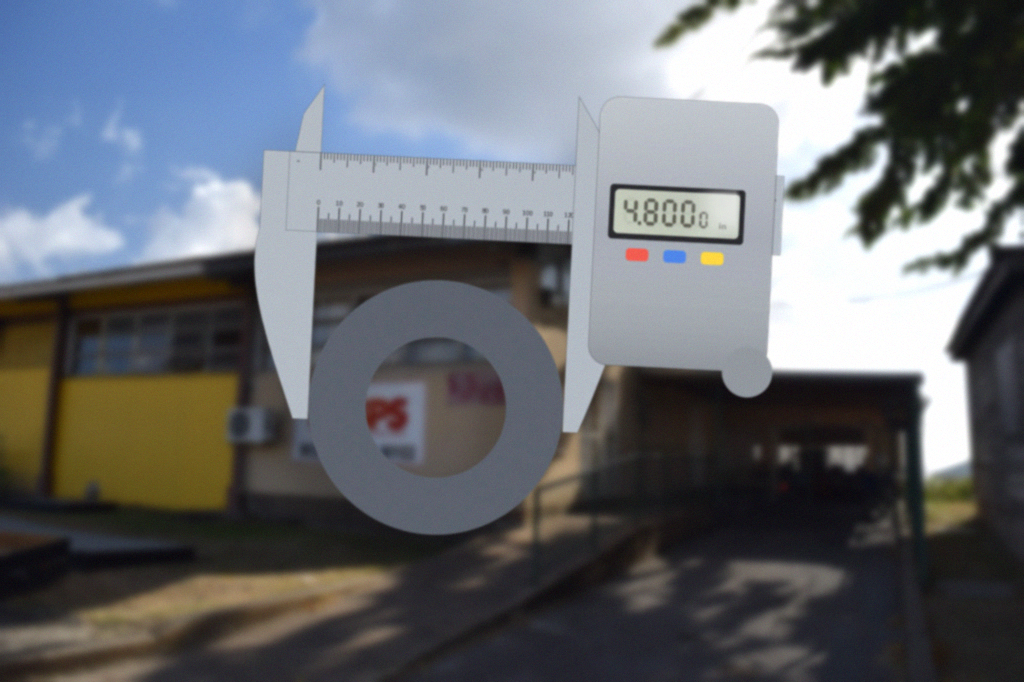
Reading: 4.8000 in
